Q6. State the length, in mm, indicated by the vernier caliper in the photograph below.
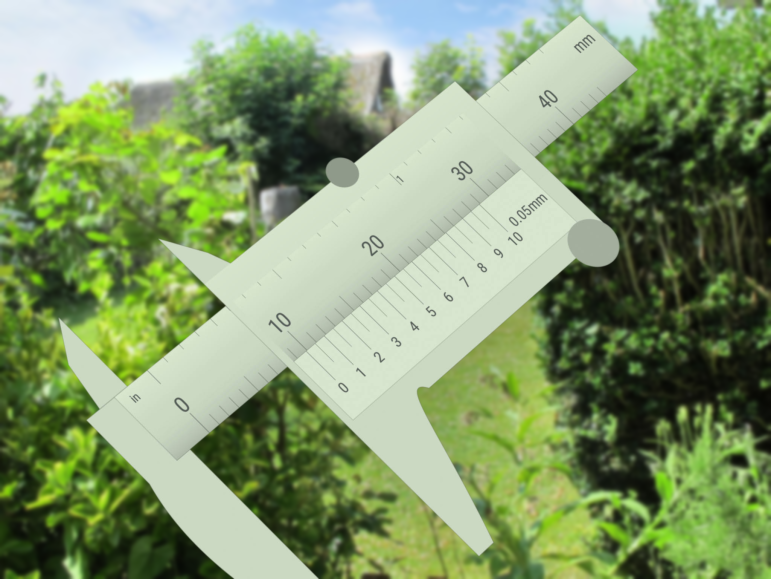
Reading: 9.9 mm
